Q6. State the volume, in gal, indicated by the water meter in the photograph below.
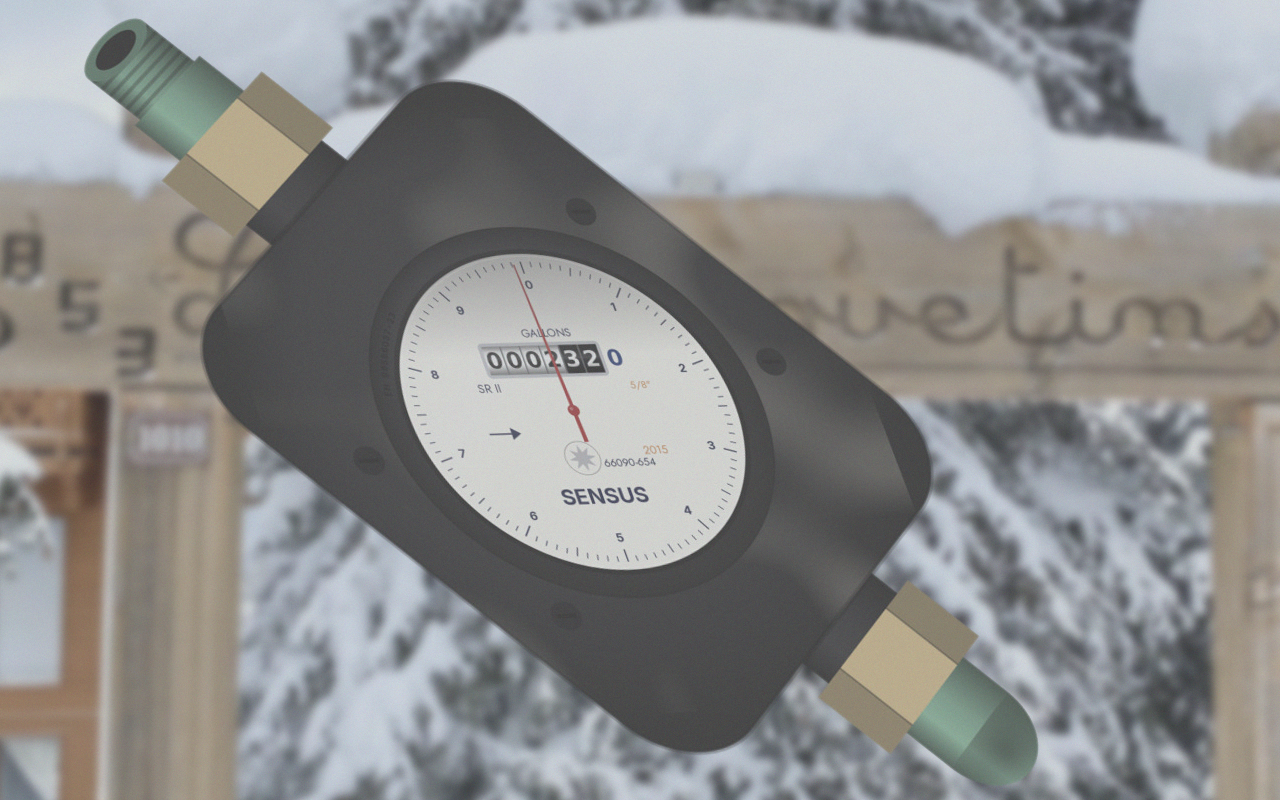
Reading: 2319.9 gal
